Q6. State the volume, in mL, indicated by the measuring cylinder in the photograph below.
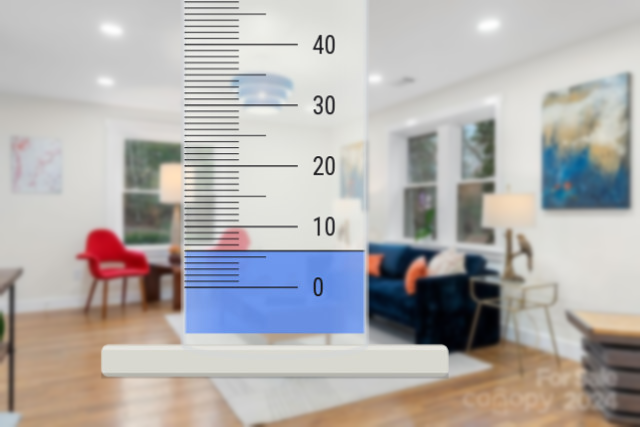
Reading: 6 mL
